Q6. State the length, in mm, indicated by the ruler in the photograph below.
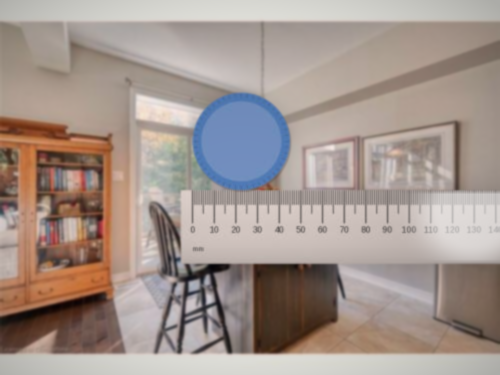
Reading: 45 mm
